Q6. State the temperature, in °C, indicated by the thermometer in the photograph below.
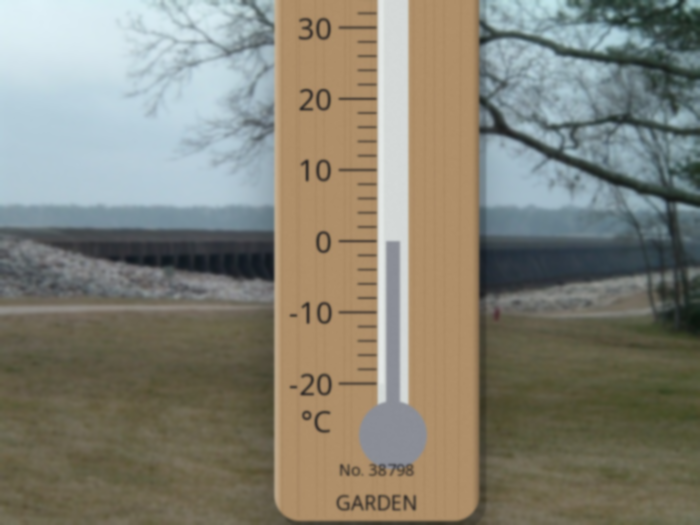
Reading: 0 °C
